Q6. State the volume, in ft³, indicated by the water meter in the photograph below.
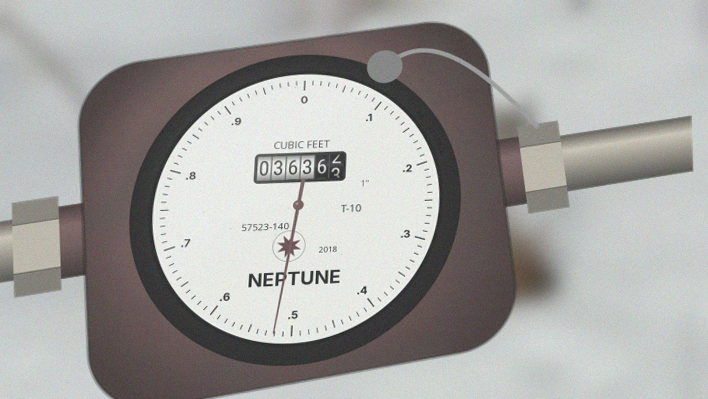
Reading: 36362.52 ft³
